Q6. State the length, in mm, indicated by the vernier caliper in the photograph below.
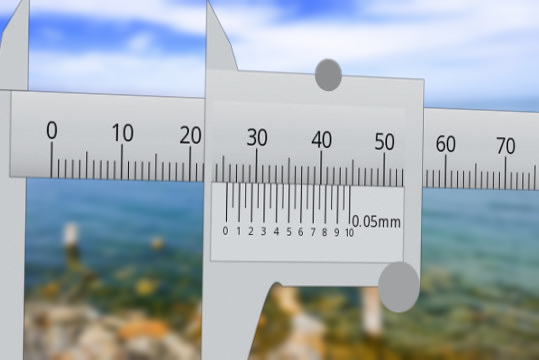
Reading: 25.6 mm
